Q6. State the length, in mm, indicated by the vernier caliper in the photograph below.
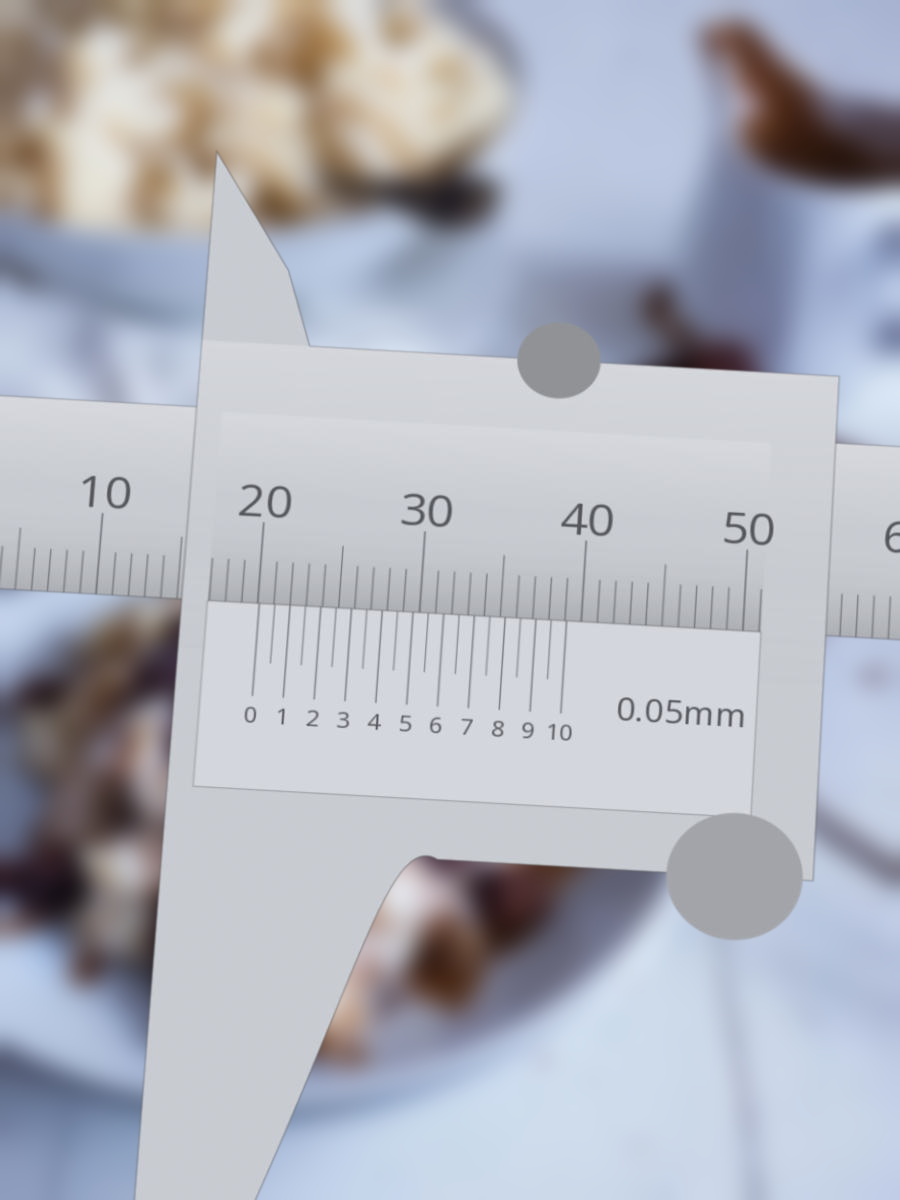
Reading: 20.1 mm
